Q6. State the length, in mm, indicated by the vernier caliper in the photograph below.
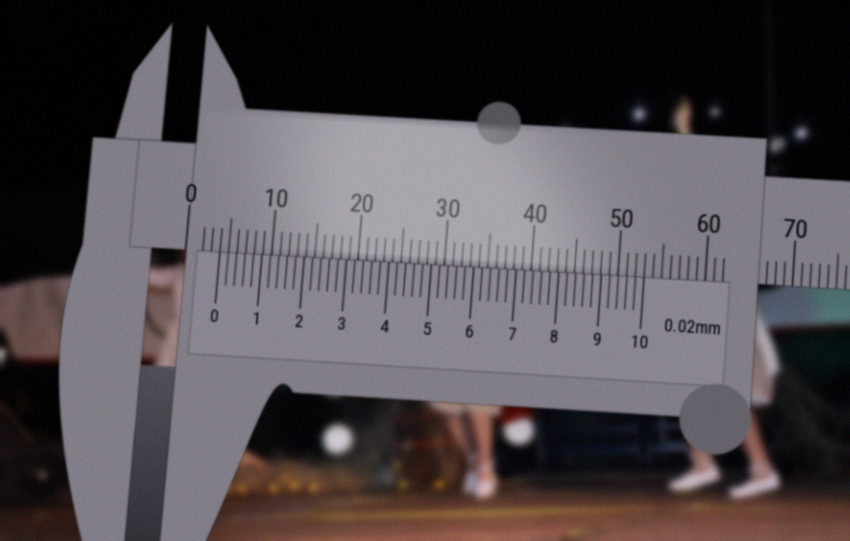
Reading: 4.0 mm
